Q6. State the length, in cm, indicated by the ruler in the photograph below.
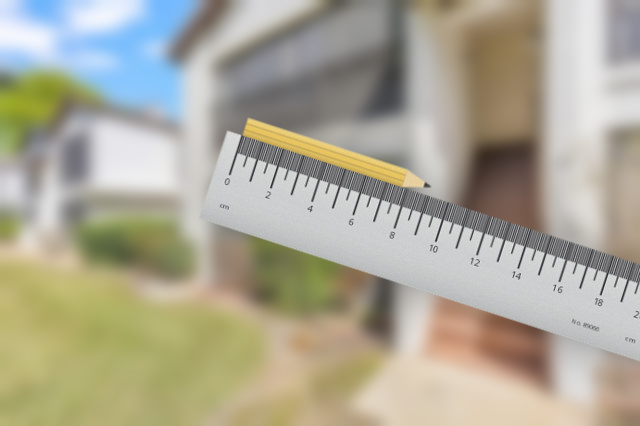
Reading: 9 cm
